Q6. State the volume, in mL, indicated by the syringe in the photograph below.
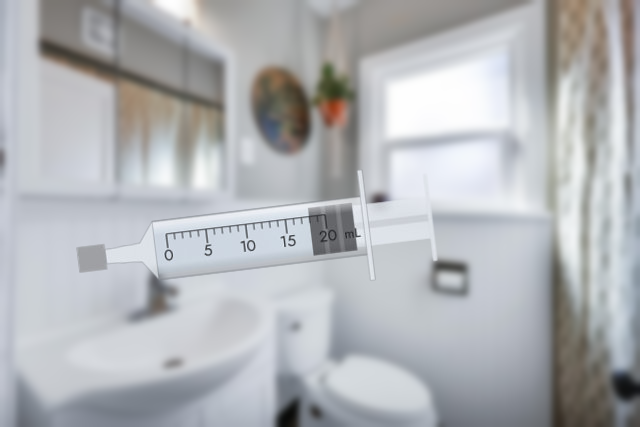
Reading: 18 mL
